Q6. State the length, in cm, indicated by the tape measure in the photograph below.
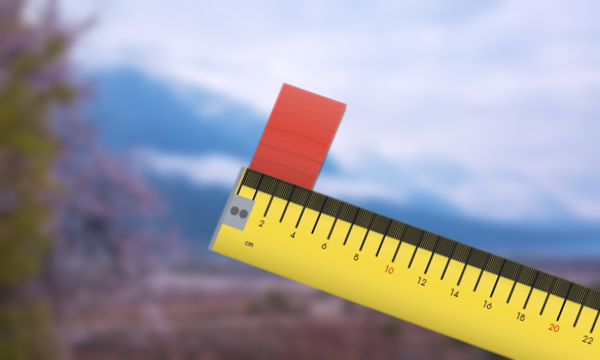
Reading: 4 cm
